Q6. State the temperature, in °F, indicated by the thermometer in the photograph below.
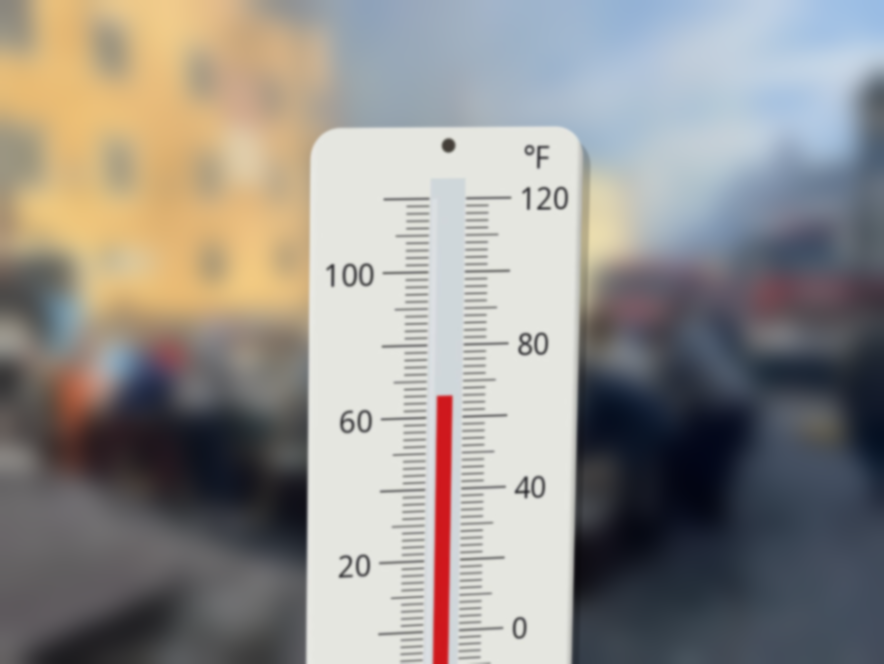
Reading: 66 °F
